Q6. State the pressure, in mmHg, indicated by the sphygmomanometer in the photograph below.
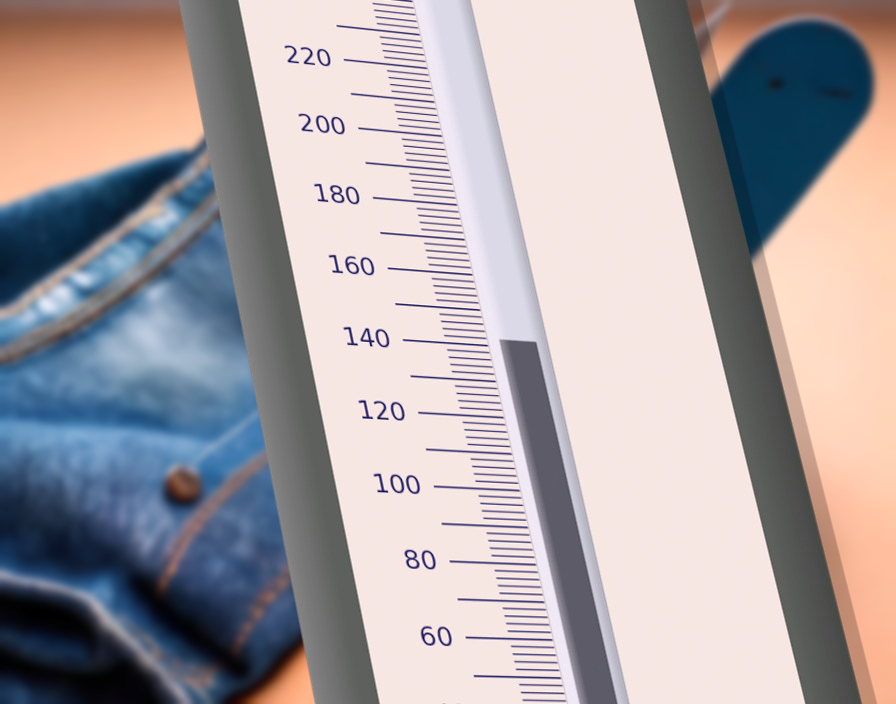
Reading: 142 mmHg
